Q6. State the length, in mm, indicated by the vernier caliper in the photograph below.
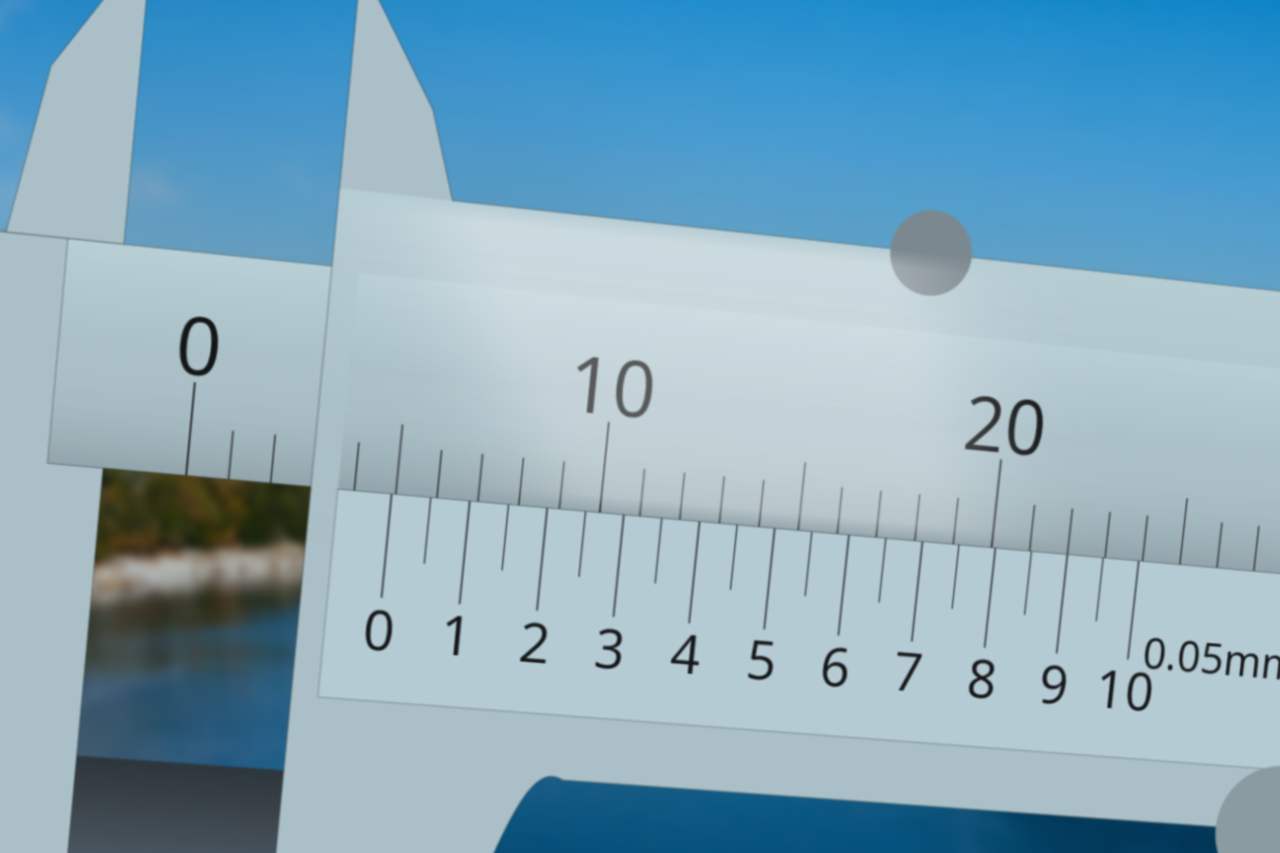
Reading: 4.90 mm
